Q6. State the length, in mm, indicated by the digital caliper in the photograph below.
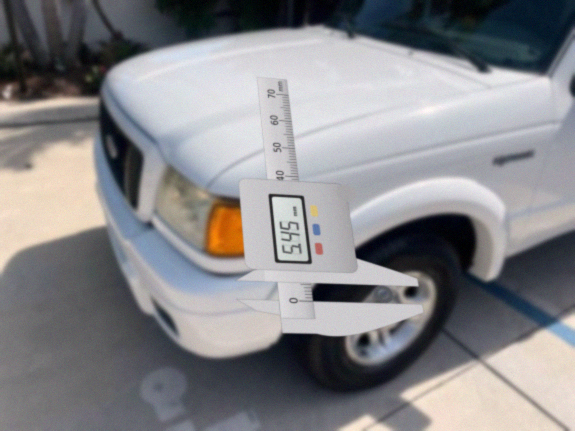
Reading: 5.45 mm
